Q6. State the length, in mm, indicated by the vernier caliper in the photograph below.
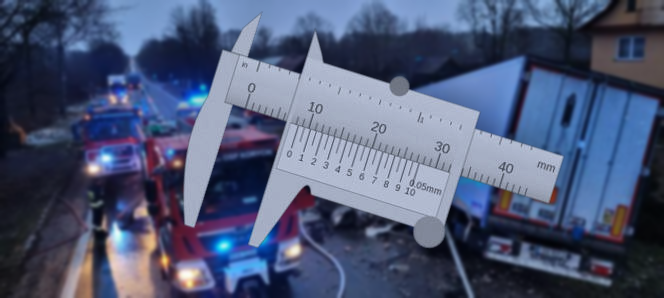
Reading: 8.4 mm
